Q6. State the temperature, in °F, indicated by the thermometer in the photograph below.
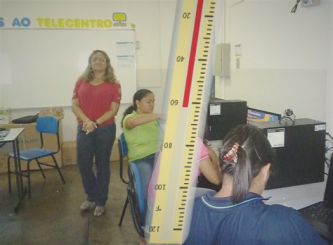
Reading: 62 °F
